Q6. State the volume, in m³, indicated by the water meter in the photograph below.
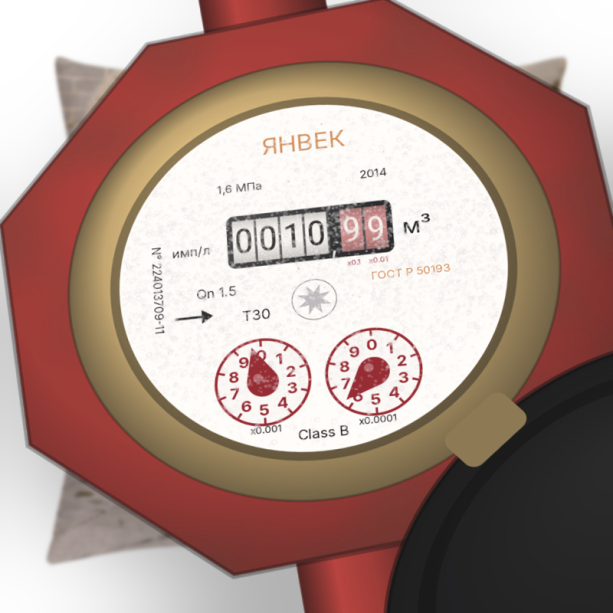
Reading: 10.9896 m³
